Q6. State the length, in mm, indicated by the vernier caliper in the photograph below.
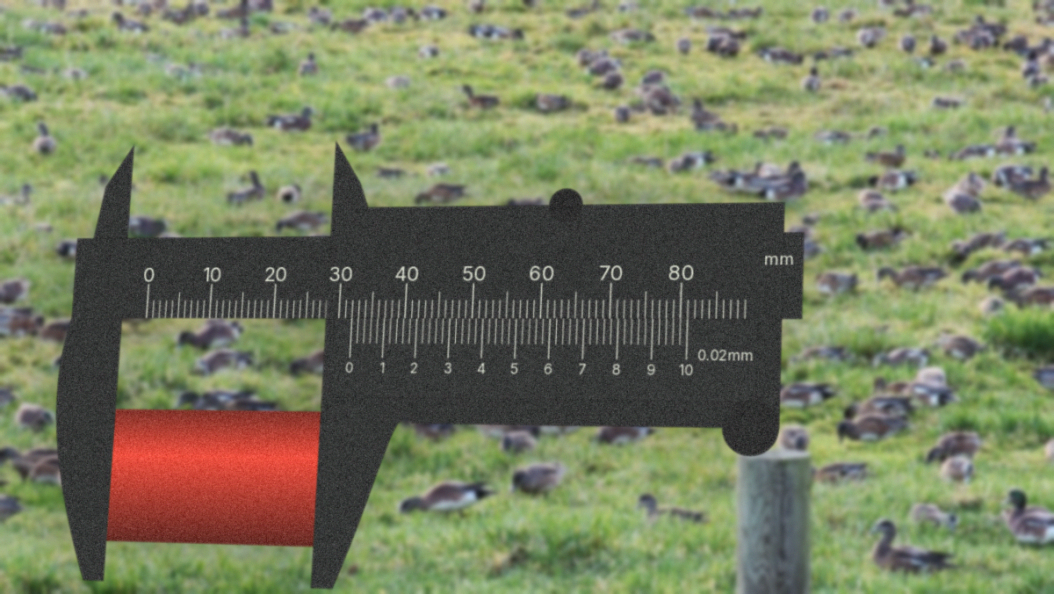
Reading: 32.0 mm
